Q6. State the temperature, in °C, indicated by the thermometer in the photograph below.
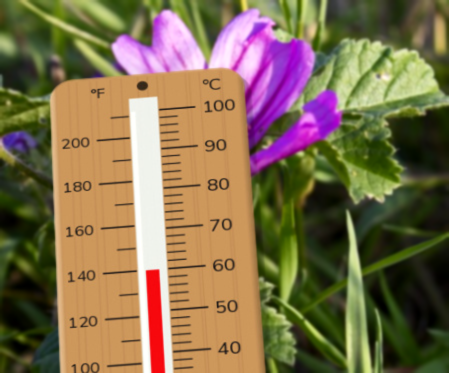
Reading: 60 °C
